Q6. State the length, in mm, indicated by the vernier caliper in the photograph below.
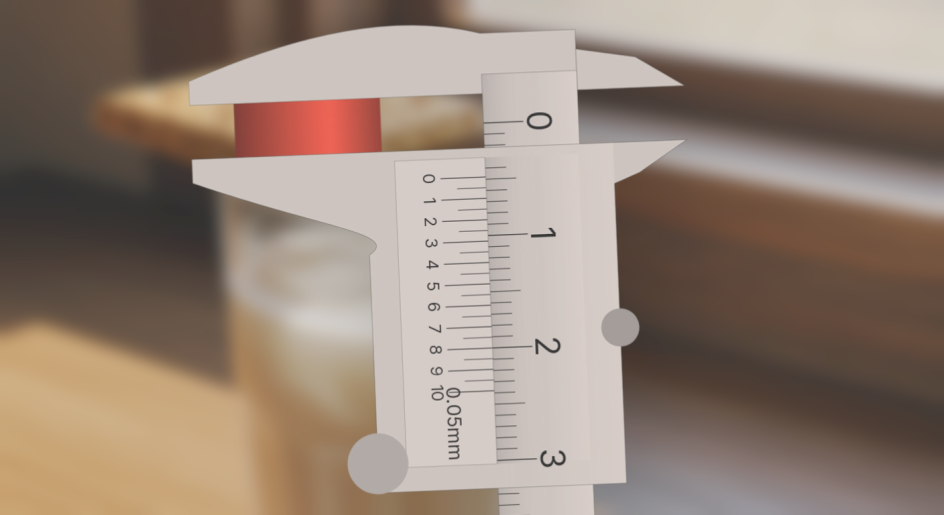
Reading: 4.8 mm
